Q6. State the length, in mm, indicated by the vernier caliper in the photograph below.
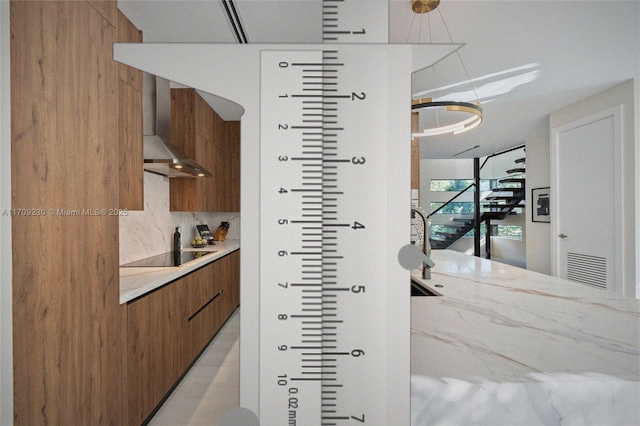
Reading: 15.0 mm
